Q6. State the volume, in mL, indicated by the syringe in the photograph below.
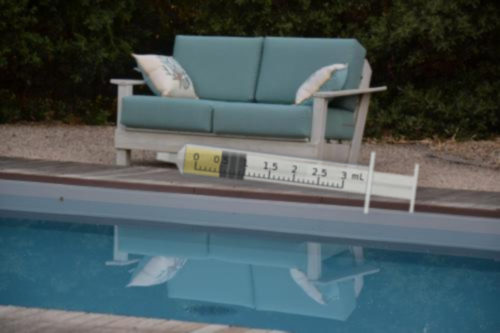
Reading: 0.5 mL
